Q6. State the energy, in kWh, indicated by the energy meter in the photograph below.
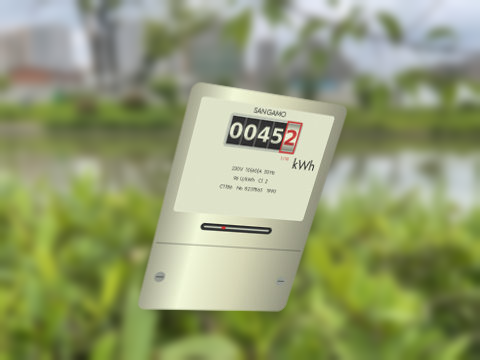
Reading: 45.2 kWh
